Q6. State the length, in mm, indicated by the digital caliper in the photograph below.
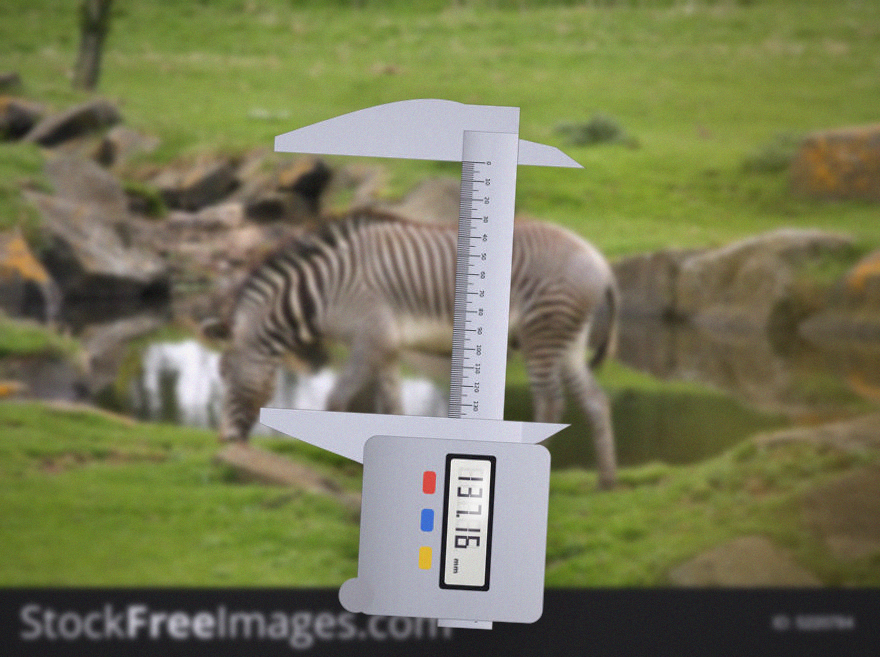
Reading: 137.16 mm
